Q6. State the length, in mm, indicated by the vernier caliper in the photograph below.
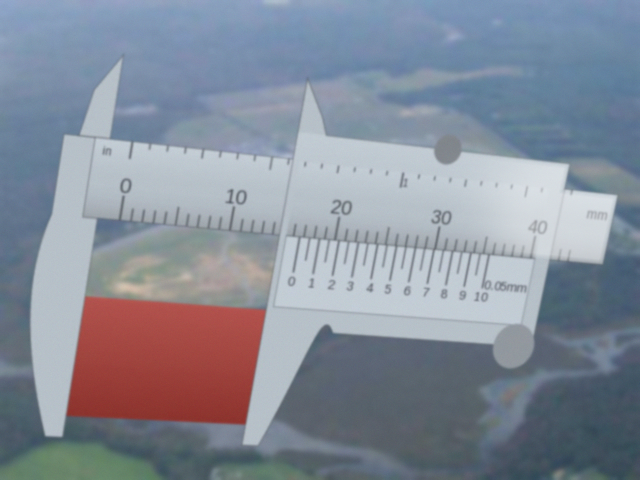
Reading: 16.6 mm
